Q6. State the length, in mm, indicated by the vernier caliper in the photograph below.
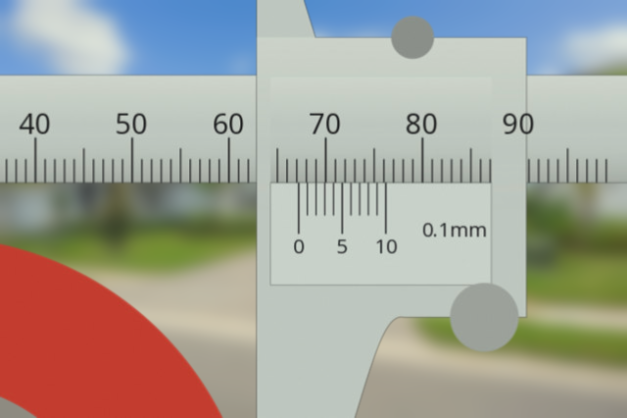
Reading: 67.2 mm
